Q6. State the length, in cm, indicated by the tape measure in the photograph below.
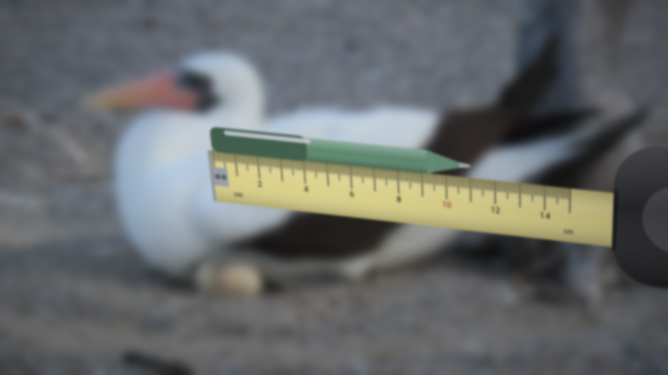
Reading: 11 cm
